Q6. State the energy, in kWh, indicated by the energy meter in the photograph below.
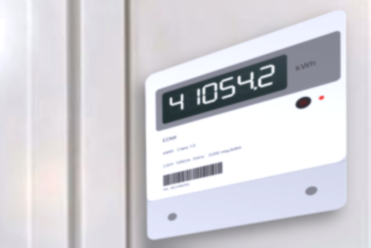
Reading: 41054.2 kWh
